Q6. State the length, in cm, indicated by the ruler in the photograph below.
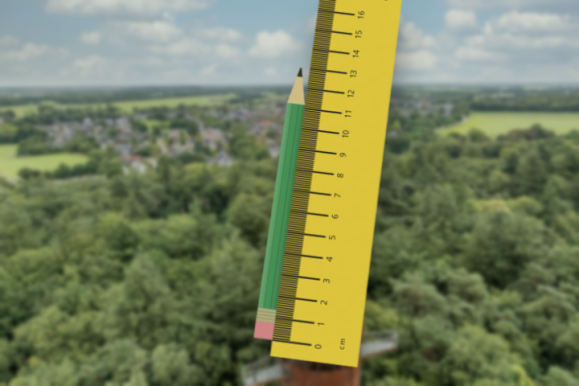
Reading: 13 cm
